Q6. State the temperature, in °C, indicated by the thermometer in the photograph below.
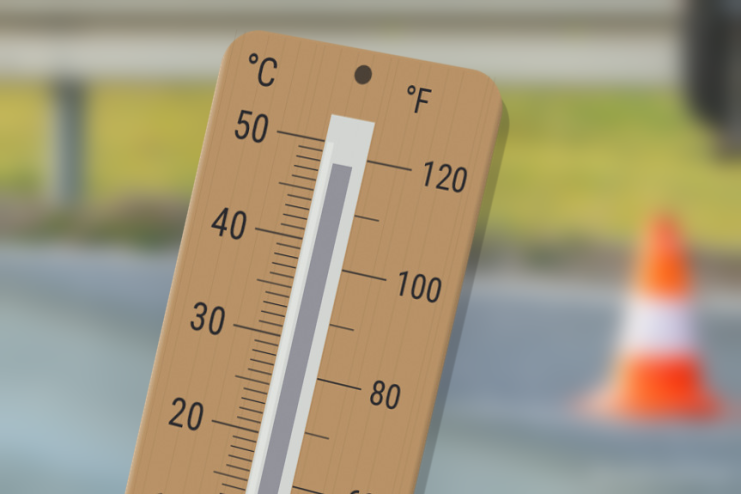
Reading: 48 °C
